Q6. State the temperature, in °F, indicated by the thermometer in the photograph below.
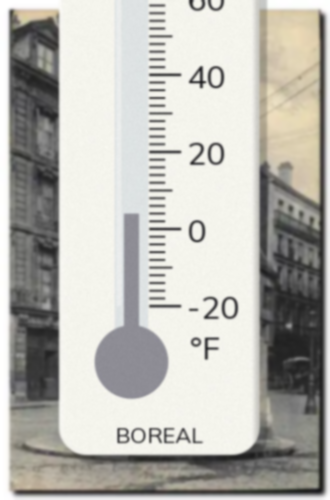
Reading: 4 °F
